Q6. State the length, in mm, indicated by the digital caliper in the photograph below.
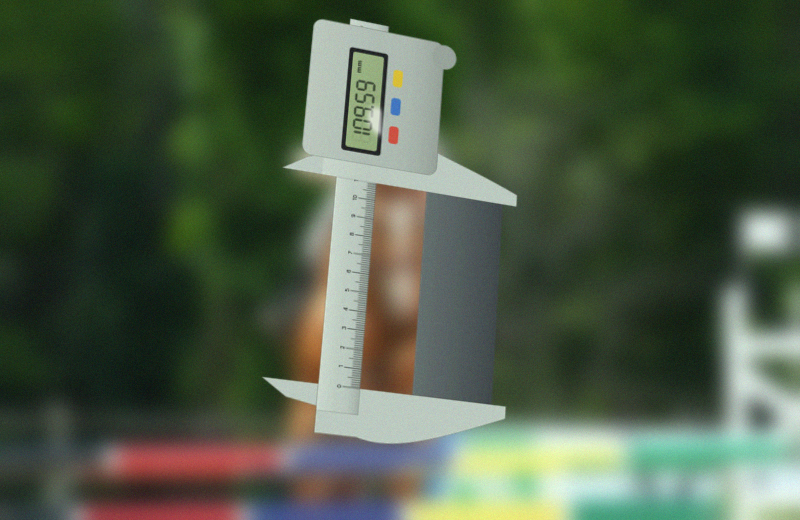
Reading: 109.59 mm
